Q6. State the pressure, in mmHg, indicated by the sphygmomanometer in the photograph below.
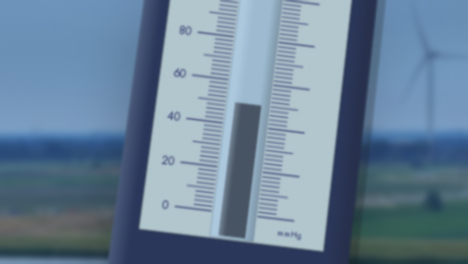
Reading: 50 mmHg
